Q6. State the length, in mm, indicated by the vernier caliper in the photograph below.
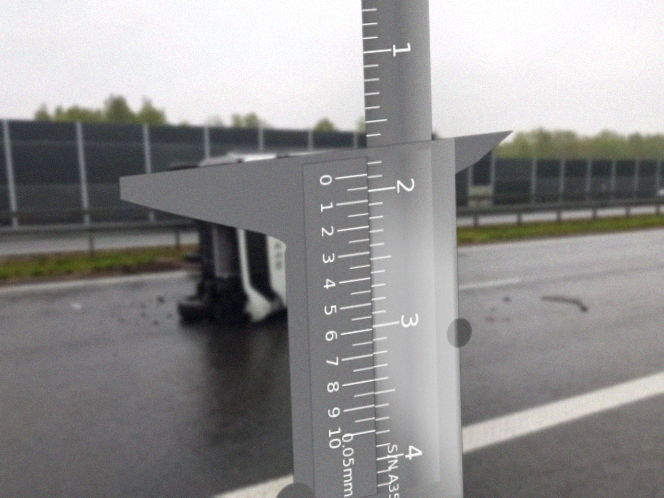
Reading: 18.8 mm
